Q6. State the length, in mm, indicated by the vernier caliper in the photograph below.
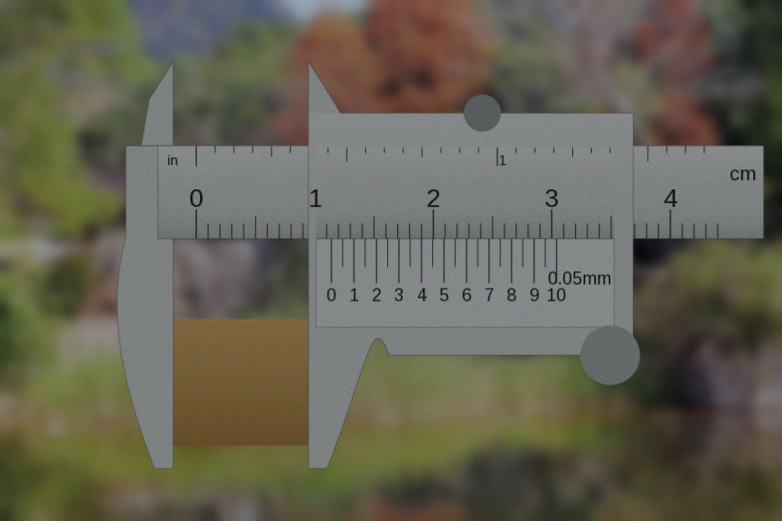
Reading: 11.4 mm
